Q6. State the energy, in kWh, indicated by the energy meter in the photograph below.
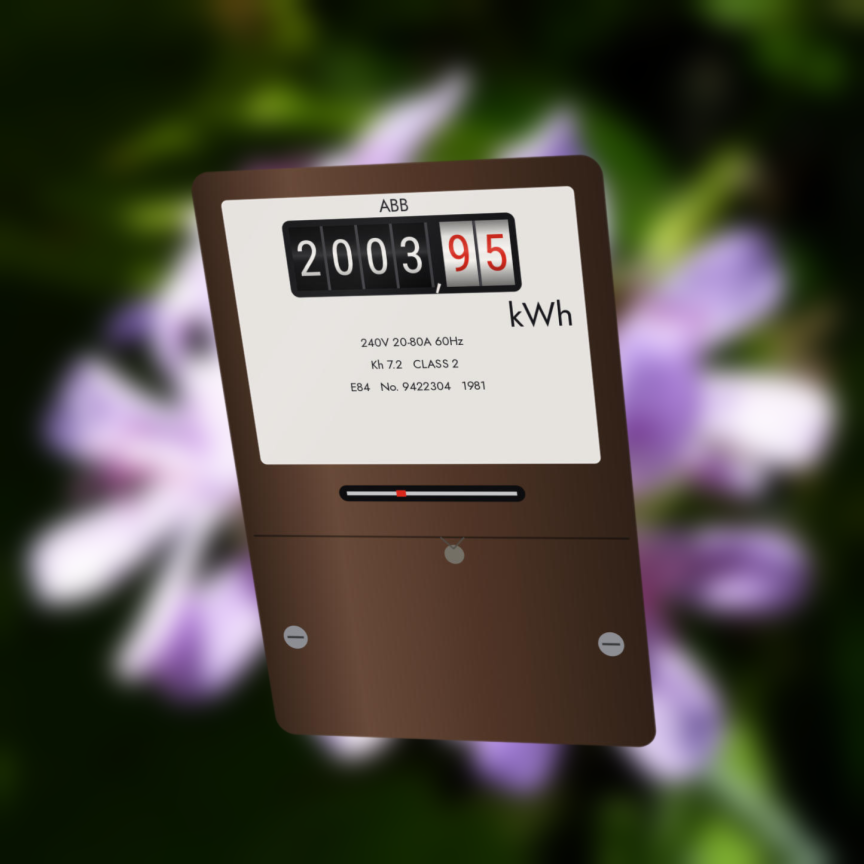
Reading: 2003.95 kWh
